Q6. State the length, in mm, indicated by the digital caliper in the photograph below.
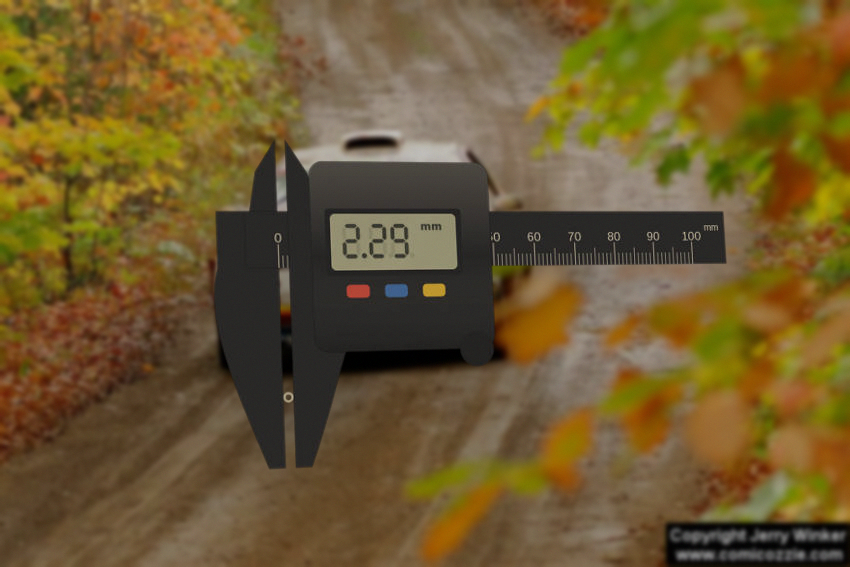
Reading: 2.29 mm
